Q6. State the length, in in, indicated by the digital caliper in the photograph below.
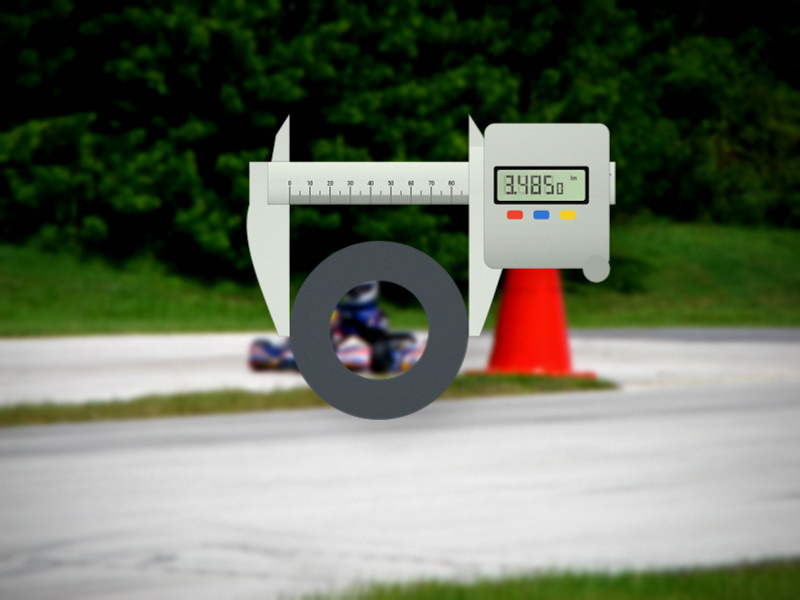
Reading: 3.4850 in
